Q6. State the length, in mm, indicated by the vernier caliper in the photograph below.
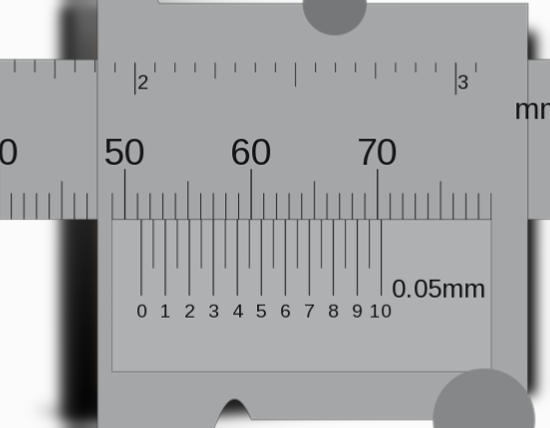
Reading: 51.3 mm
